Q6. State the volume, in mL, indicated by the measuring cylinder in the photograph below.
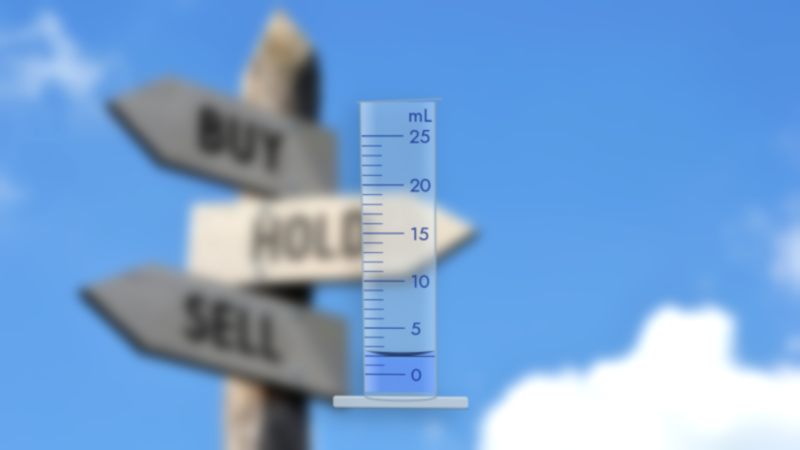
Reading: 2 mL
